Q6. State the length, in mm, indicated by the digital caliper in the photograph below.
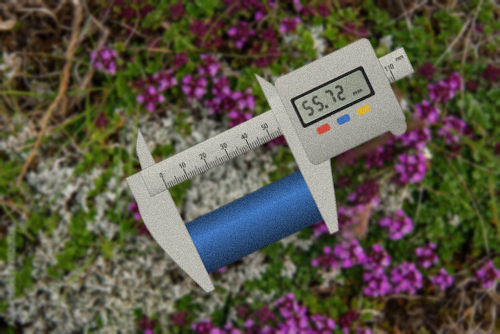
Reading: 55.72 mm
